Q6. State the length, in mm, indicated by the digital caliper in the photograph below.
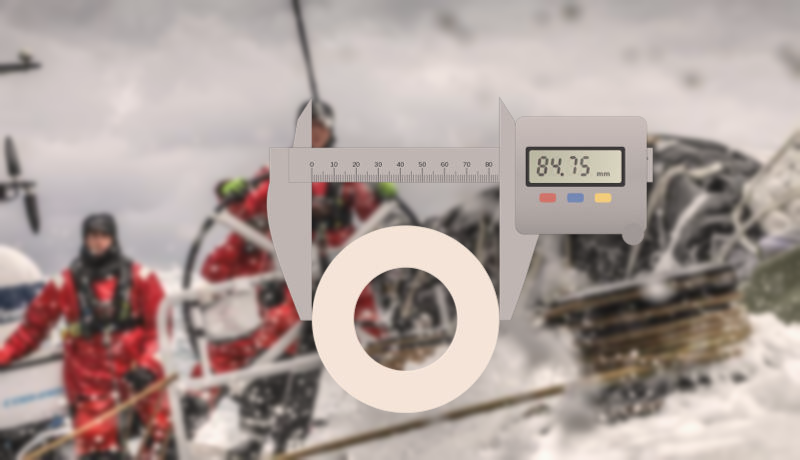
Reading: 84.75 mm
